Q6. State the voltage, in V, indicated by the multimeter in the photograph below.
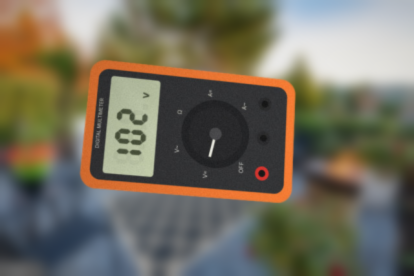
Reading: 102 V
